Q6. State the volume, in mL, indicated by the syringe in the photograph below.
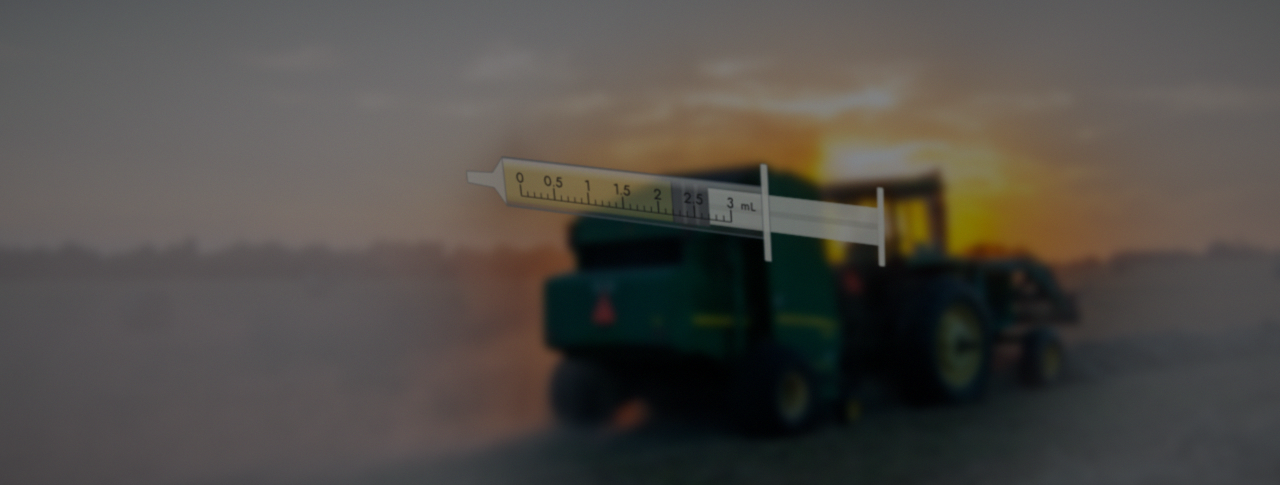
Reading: 2.2 mL
